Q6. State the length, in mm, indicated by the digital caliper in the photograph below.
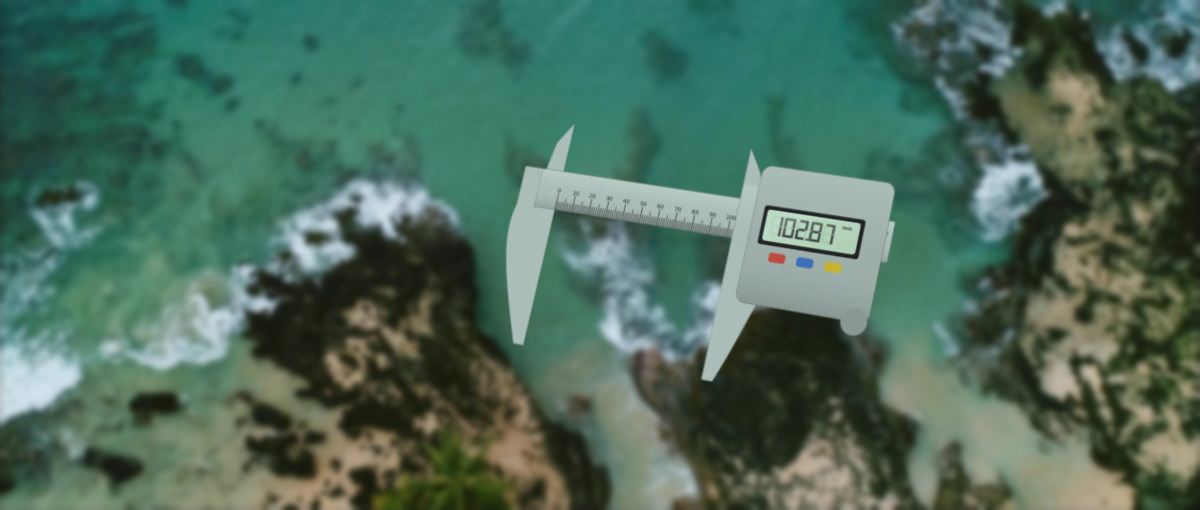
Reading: 102.87 mm
